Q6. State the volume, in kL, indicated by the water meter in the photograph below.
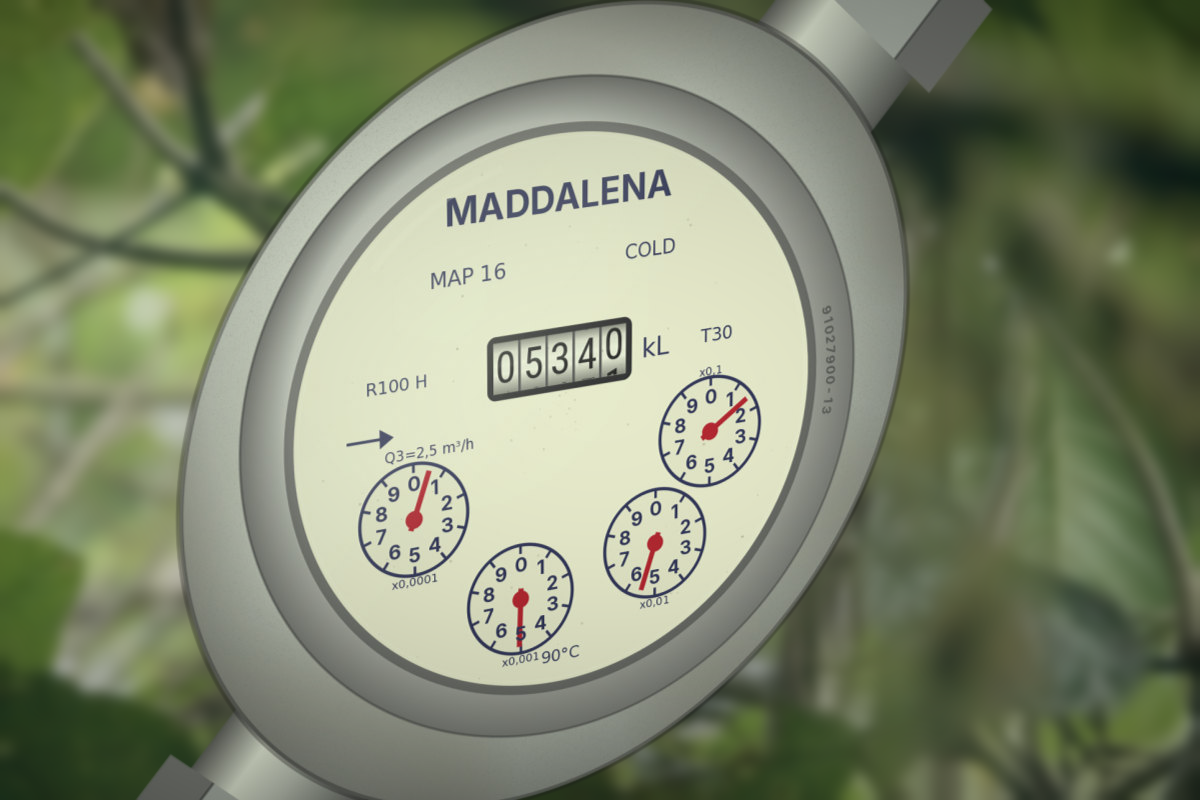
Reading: 5340.1550 kL
